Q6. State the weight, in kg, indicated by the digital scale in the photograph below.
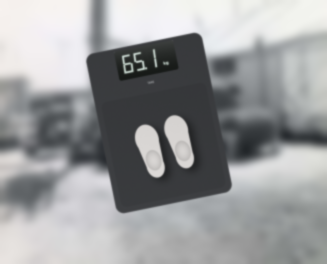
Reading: 65.1 kg
